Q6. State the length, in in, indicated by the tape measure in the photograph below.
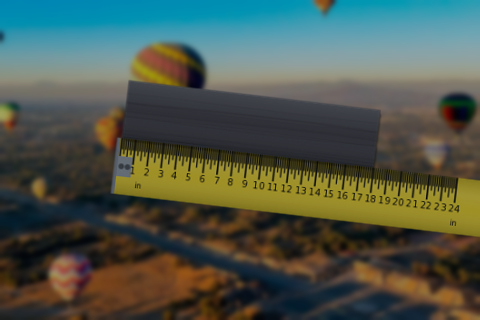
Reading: 18 in
